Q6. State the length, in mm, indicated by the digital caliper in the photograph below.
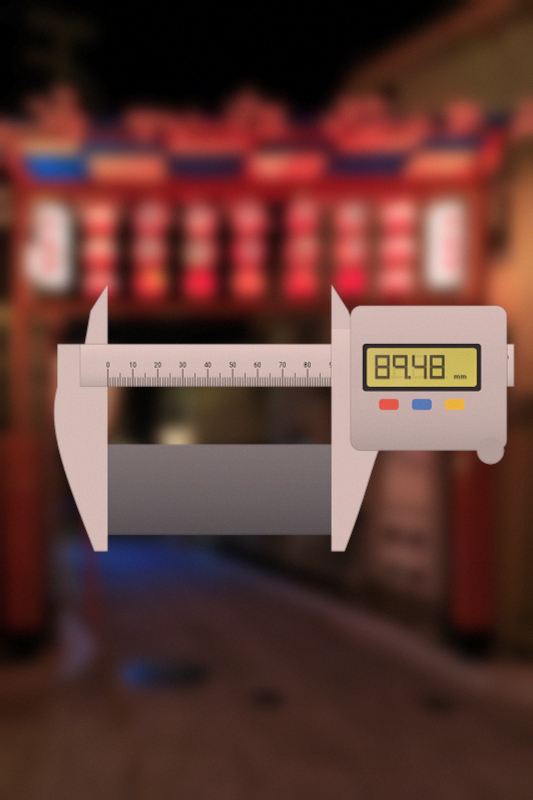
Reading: 89.48 mm
